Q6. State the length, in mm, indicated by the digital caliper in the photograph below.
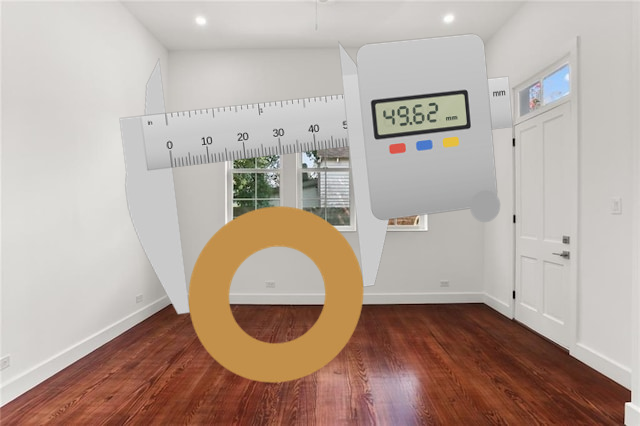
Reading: 49.62 mm
